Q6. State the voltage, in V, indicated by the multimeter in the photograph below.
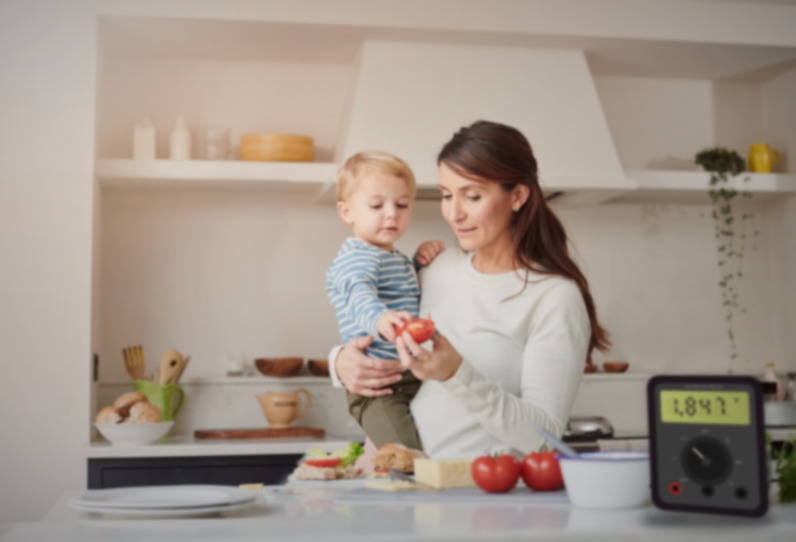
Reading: 1.847 V
